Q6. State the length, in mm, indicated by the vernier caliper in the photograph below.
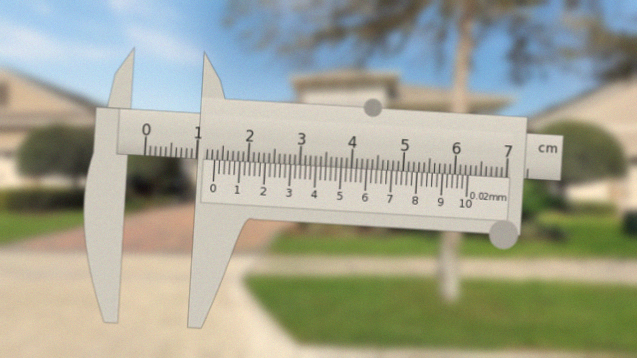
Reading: 13.5 mm
